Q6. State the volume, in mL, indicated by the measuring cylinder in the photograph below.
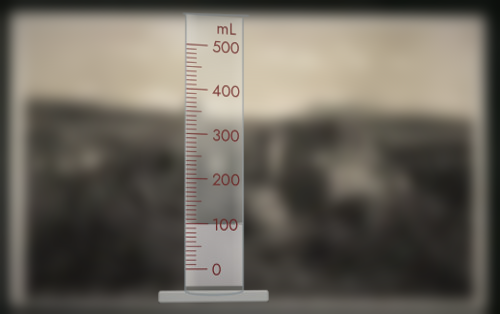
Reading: 100 mL
